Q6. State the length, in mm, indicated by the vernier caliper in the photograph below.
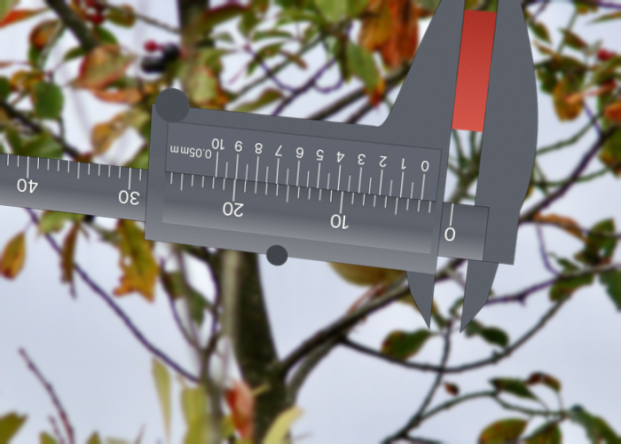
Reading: 2.8 mm
